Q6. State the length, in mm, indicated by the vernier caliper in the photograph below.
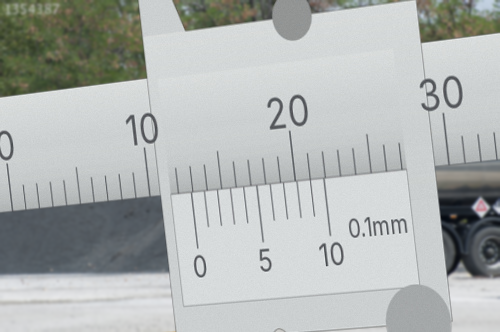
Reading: 12.9 mm
